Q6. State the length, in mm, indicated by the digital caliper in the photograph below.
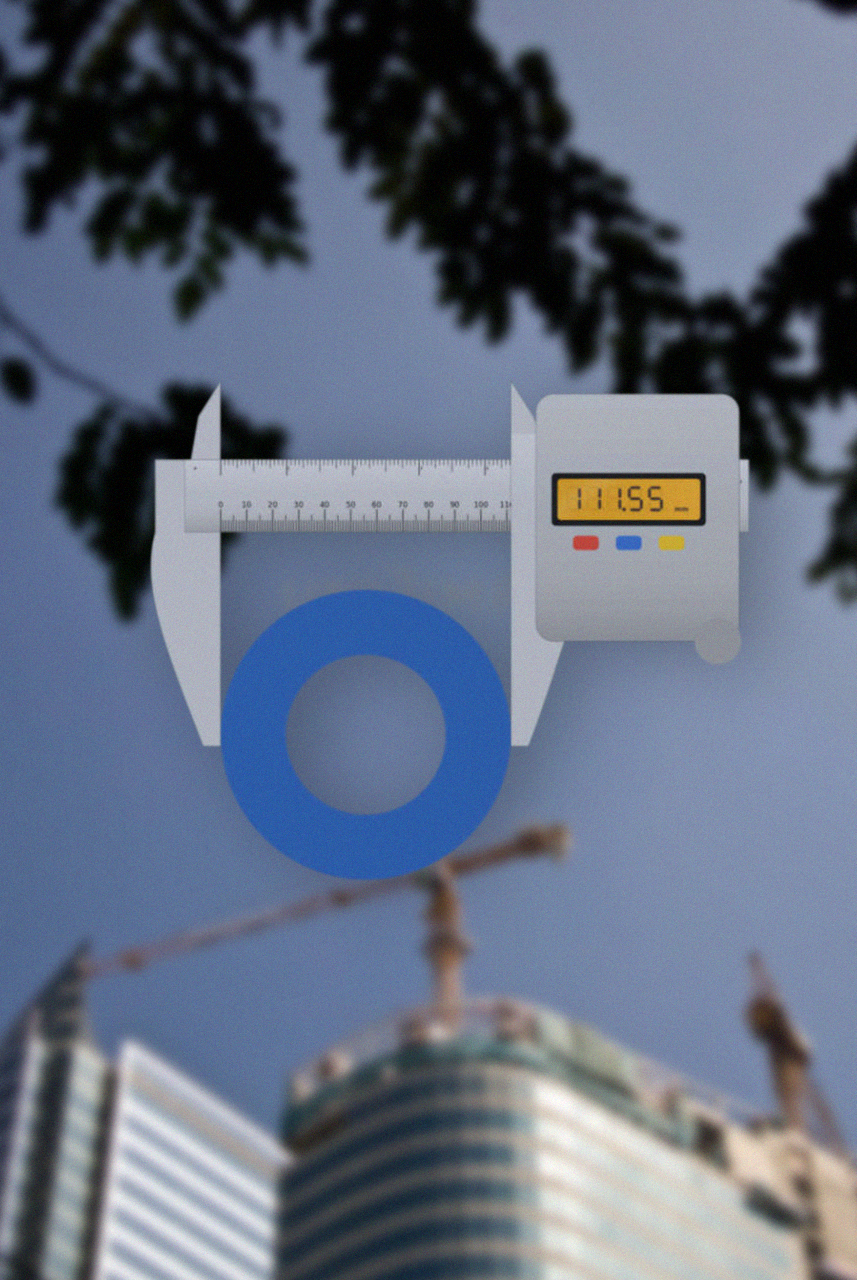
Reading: 111.55 mm
